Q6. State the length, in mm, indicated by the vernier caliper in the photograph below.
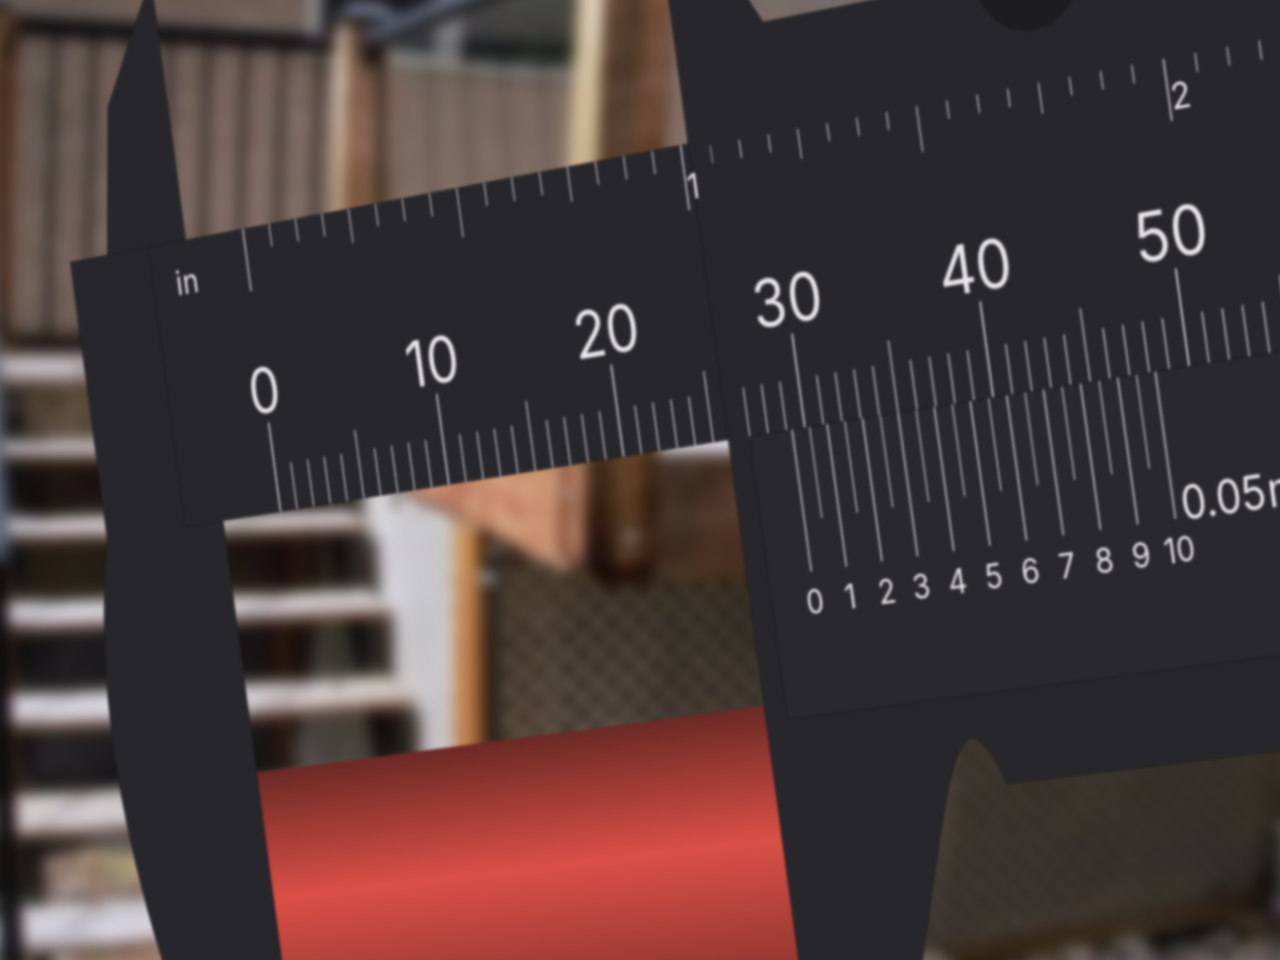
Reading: 29.3 mm
